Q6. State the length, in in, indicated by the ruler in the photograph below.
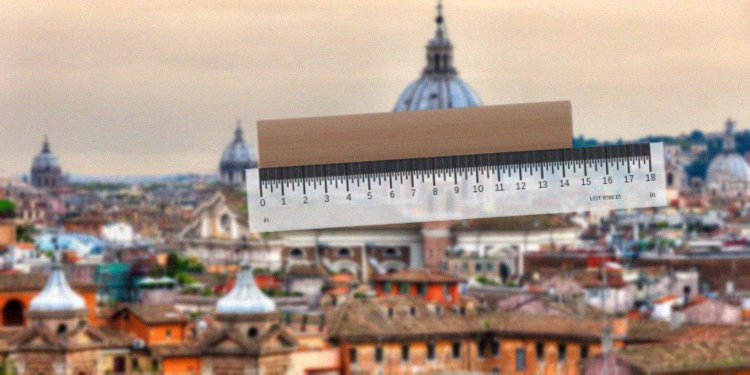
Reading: 14.5 in
